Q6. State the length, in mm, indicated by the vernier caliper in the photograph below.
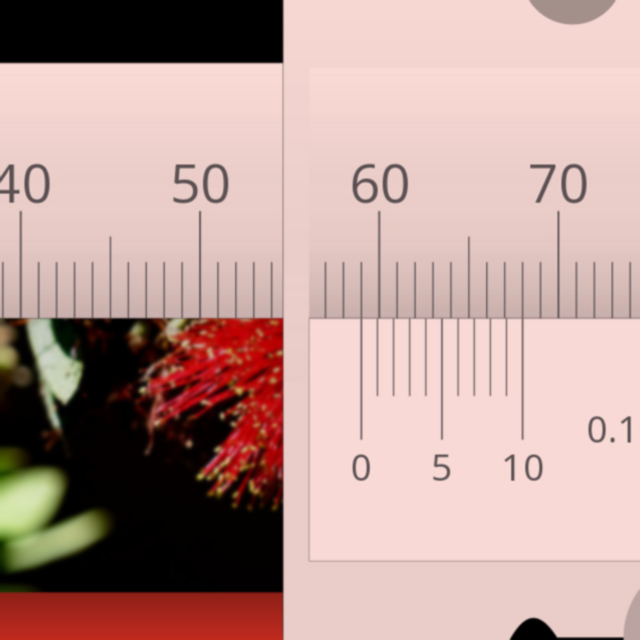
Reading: 59.0 mm
